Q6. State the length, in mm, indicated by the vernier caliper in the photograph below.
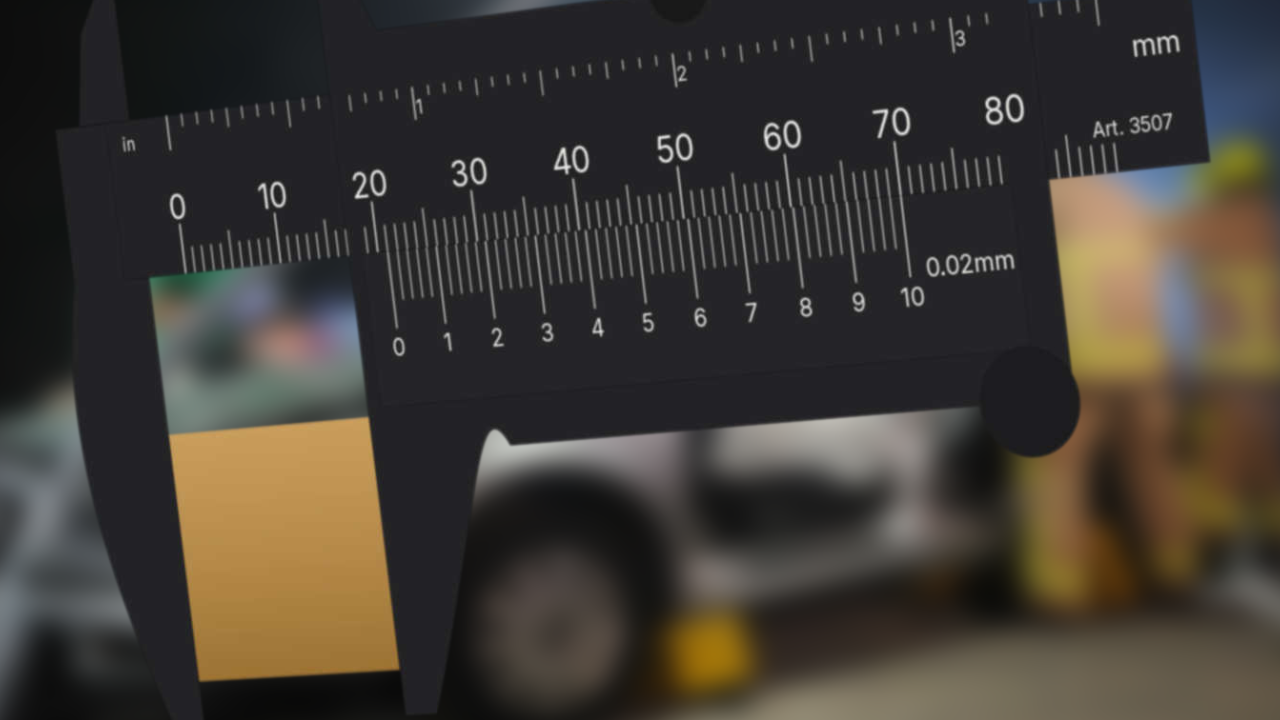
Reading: 21.0 mm
